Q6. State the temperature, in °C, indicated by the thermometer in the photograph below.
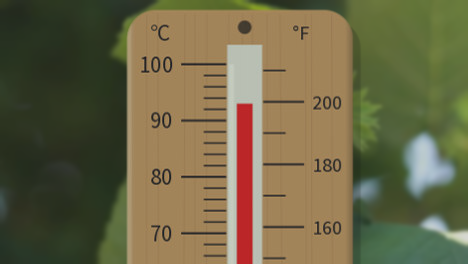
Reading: 93 °C
